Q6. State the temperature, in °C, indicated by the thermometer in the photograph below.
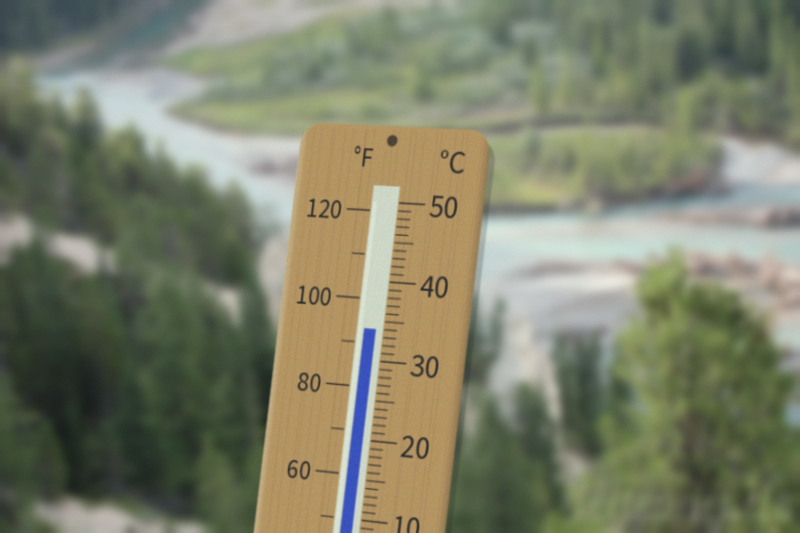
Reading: 34 °C
